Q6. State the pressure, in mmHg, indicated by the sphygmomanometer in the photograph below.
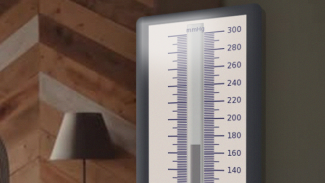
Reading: 170 mmHg
